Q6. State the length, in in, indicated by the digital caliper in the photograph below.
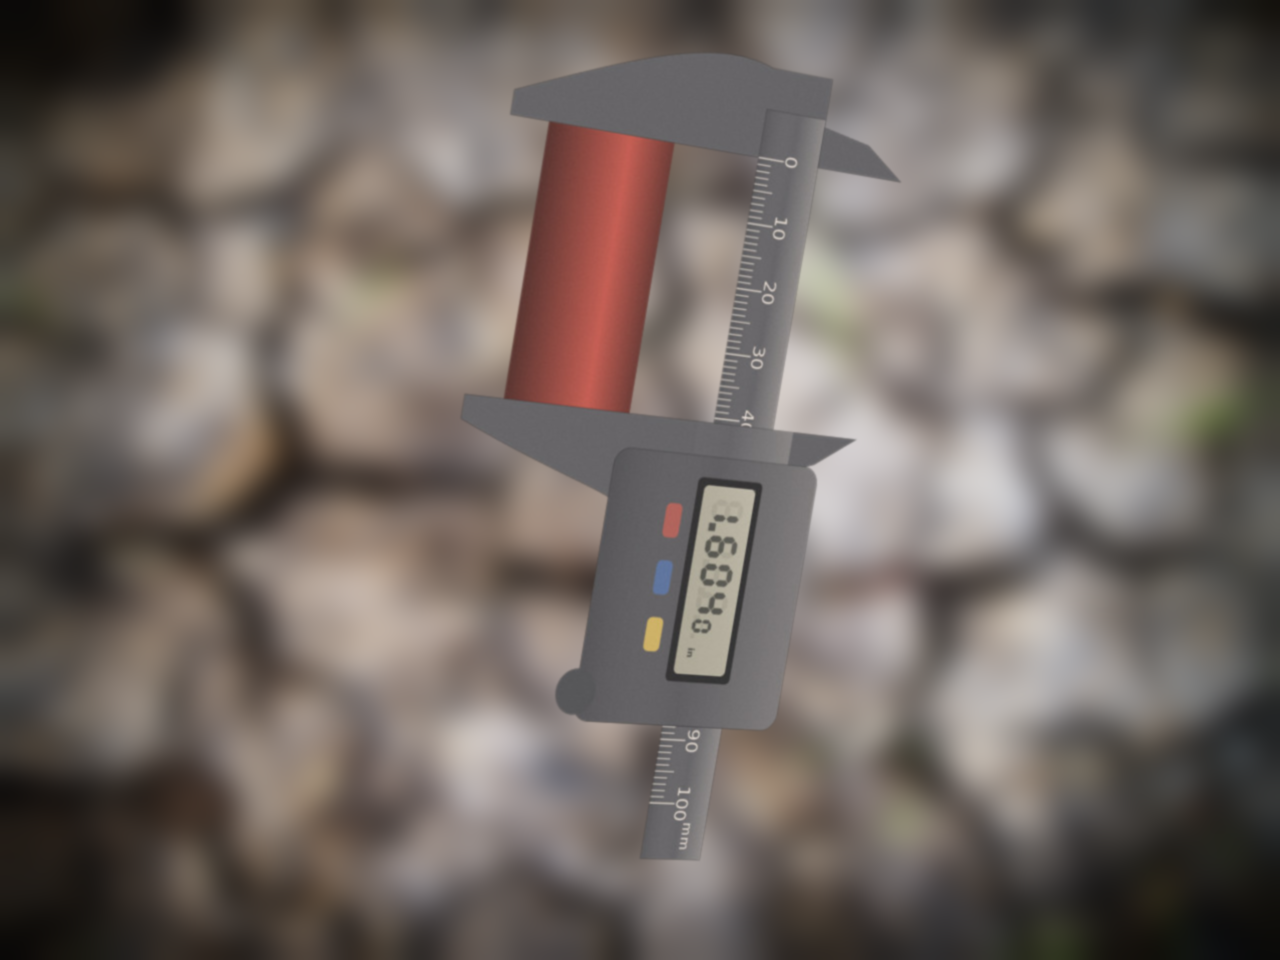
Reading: 1.6040 in
